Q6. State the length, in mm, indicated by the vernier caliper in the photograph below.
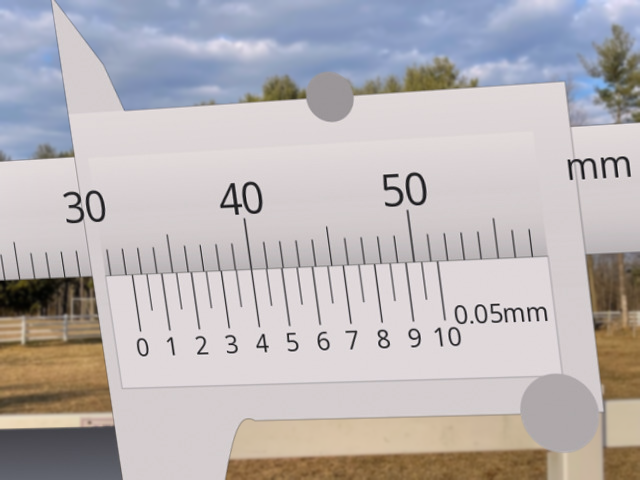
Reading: 32.4 mm
